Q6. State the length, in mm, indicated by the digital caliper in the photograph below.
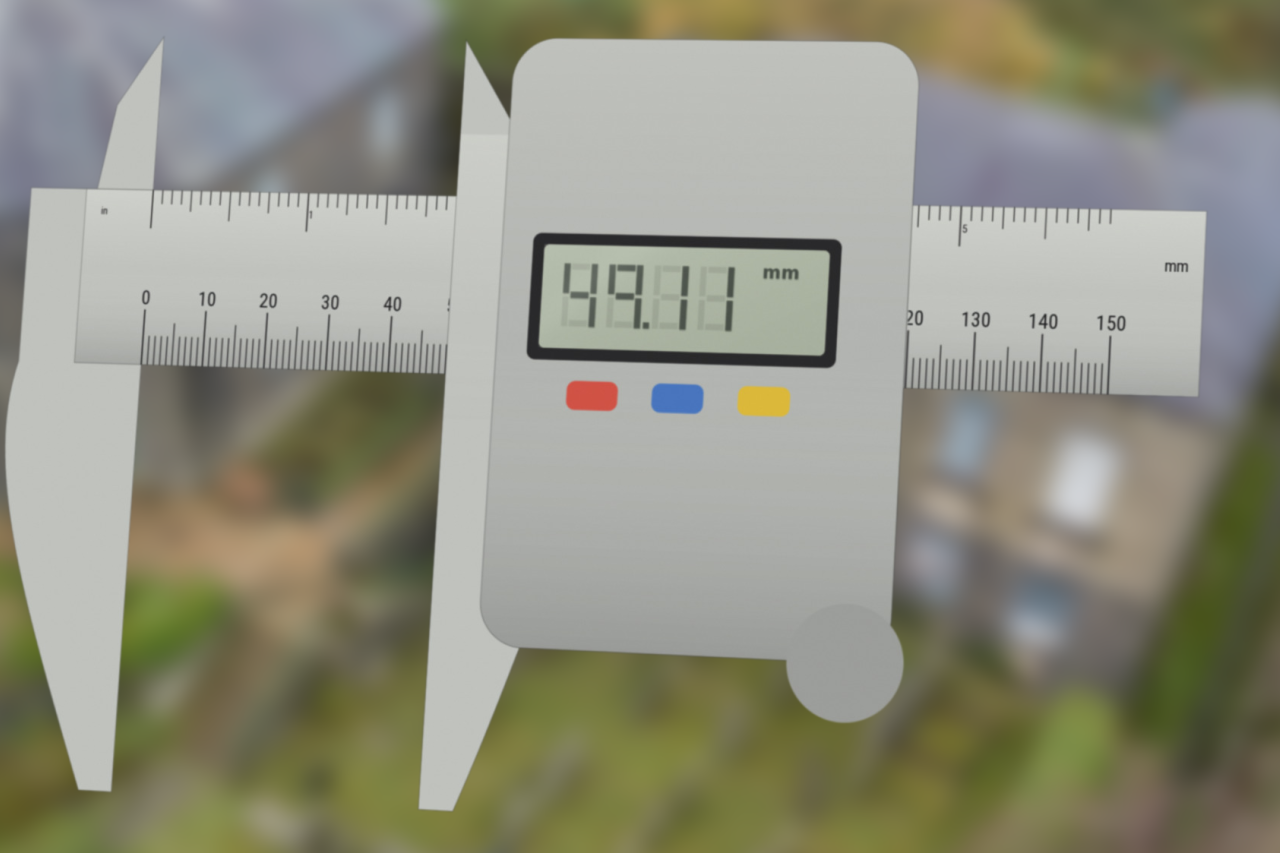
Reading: 49.11 mm
